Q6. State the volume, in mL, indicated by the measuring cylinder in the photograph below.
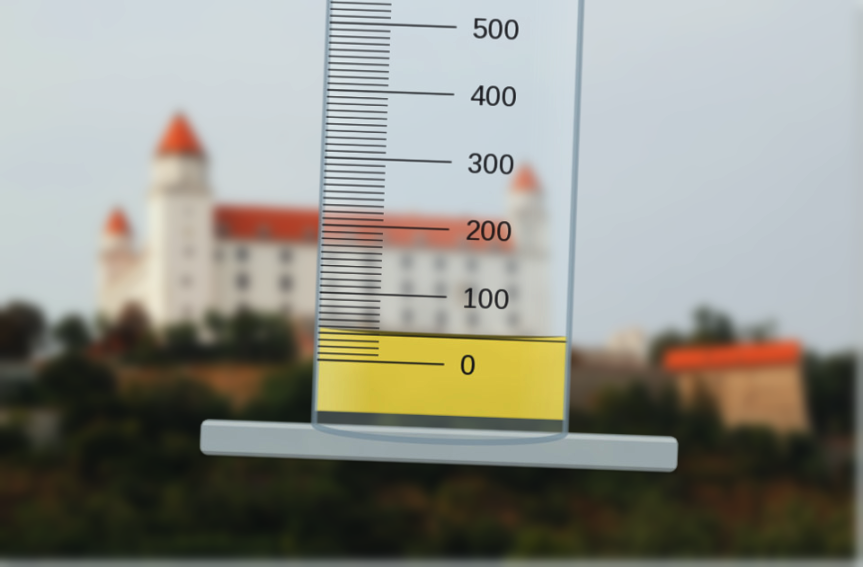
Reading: 40 mL
